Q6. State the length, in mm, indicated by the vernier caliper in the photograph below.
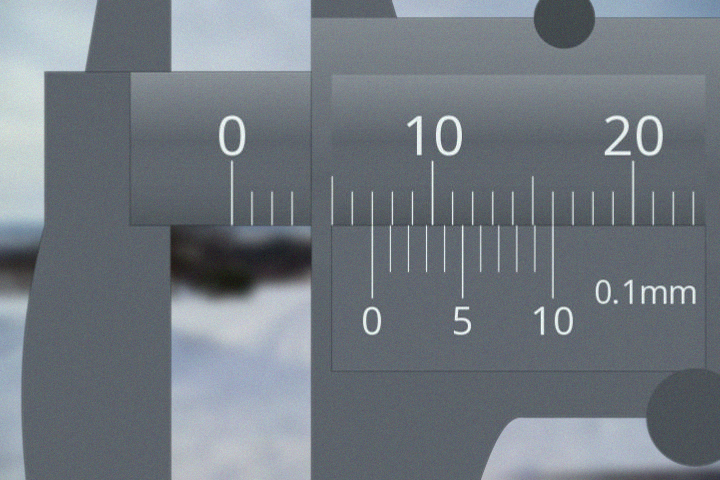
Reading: 7.0 mm
